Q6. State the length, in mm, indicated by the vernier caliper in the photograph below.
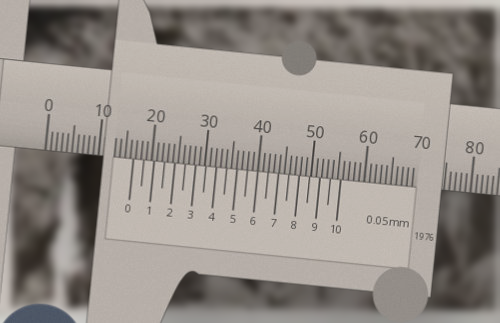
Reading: 16.6 mm
